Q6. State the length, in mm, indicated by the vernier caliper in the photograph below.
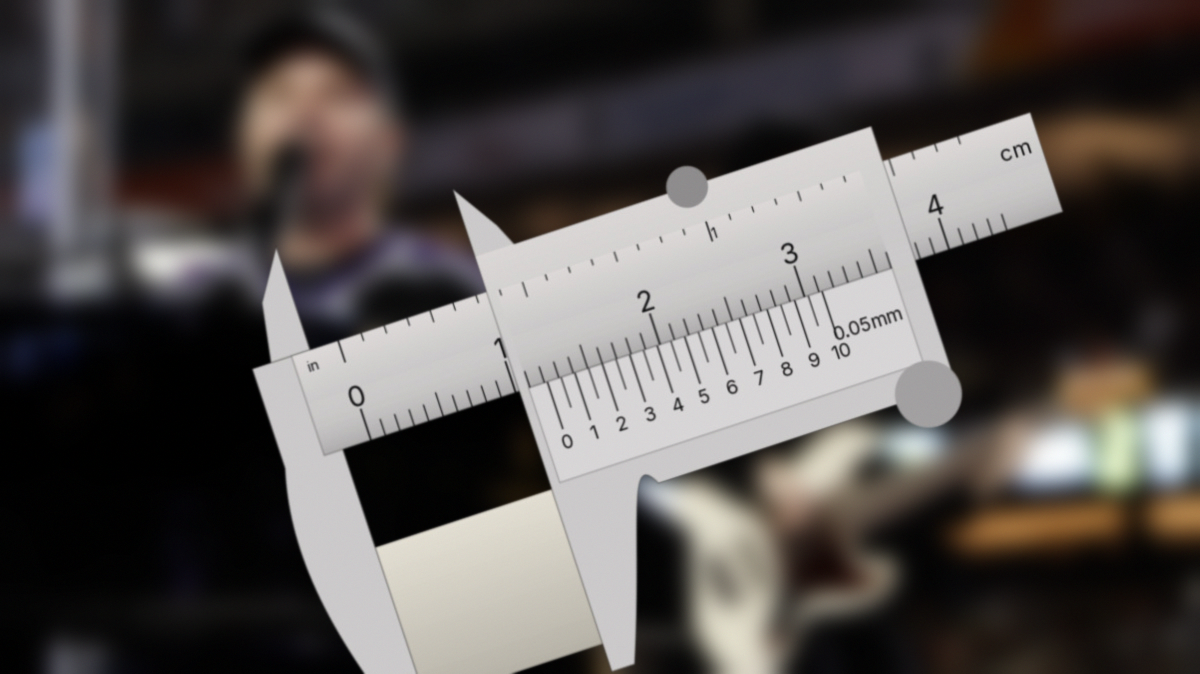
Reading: 12.2 mm
